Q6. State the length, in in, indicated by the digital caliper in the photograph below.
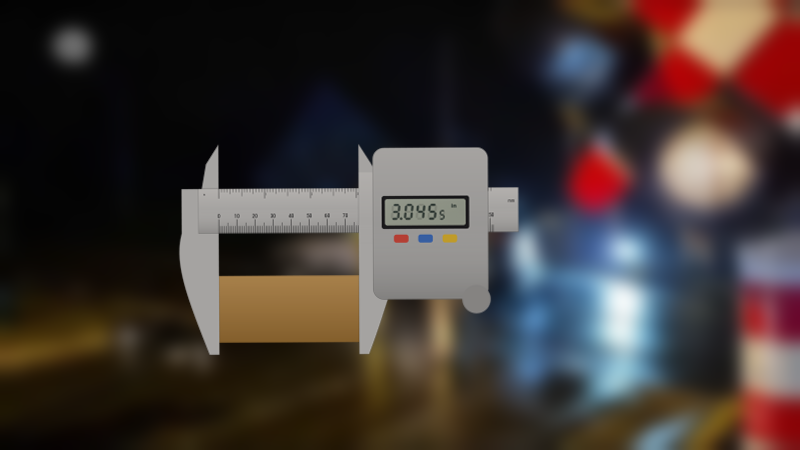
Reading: 3.0455 in
